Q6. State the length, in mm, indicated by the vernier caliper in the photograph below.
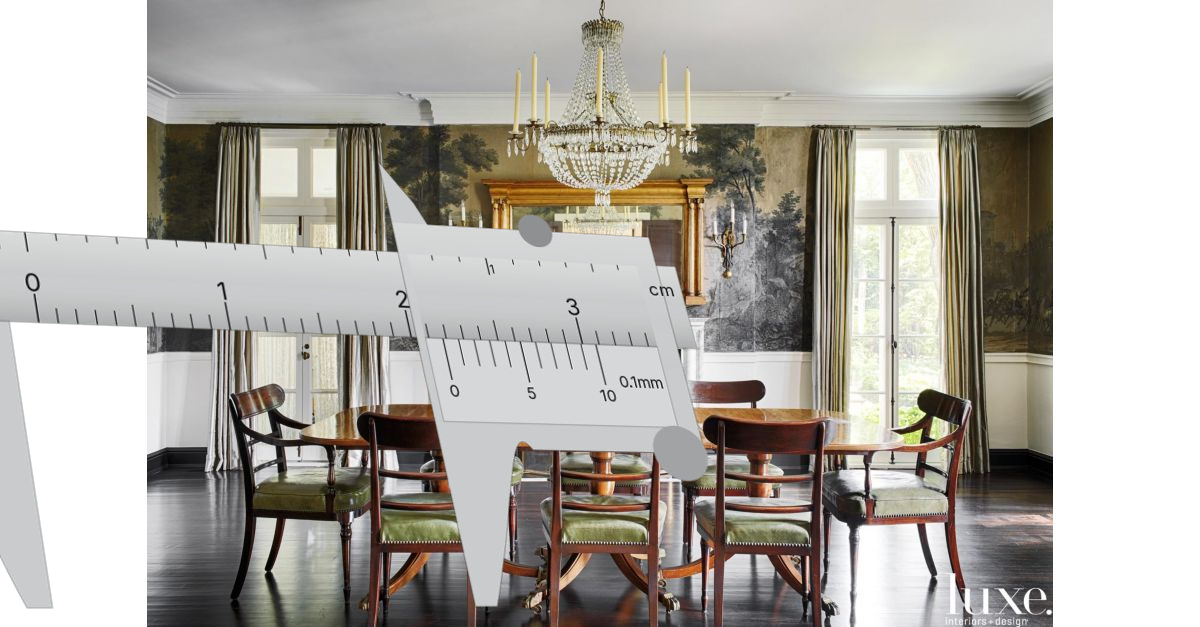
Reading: 21.8 mm
